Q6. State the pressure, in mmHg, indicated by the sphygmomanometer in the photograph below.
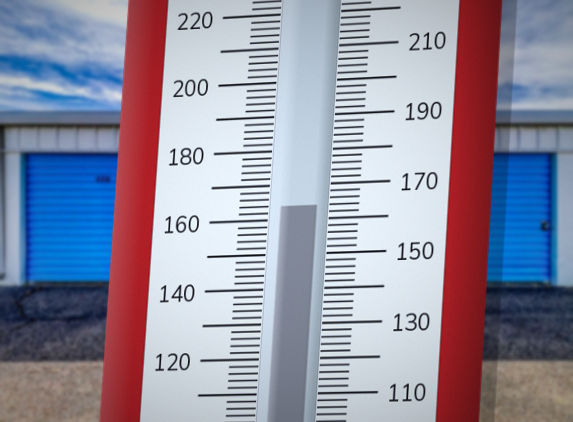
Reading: 164 mmHg
